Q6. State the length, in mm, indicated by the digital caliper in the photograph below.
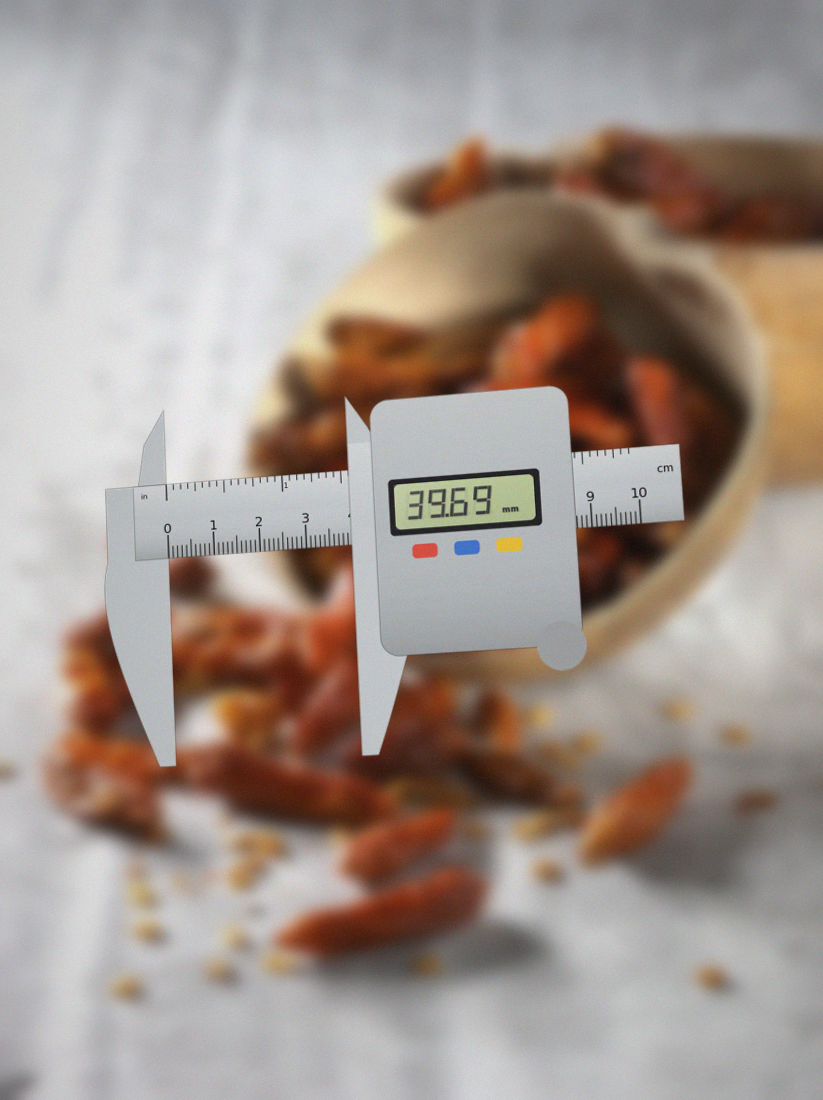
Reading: 39.69 mm
